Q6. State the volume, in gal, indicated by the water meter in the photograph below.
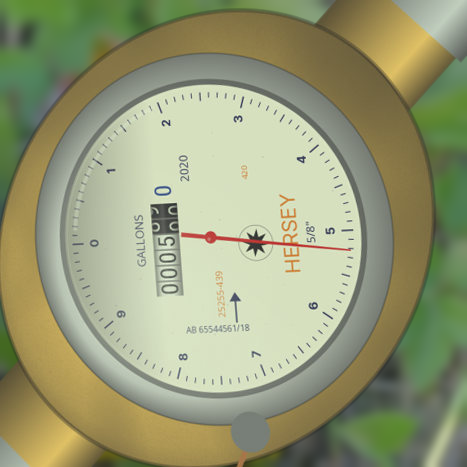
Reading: 5895.2 gal
